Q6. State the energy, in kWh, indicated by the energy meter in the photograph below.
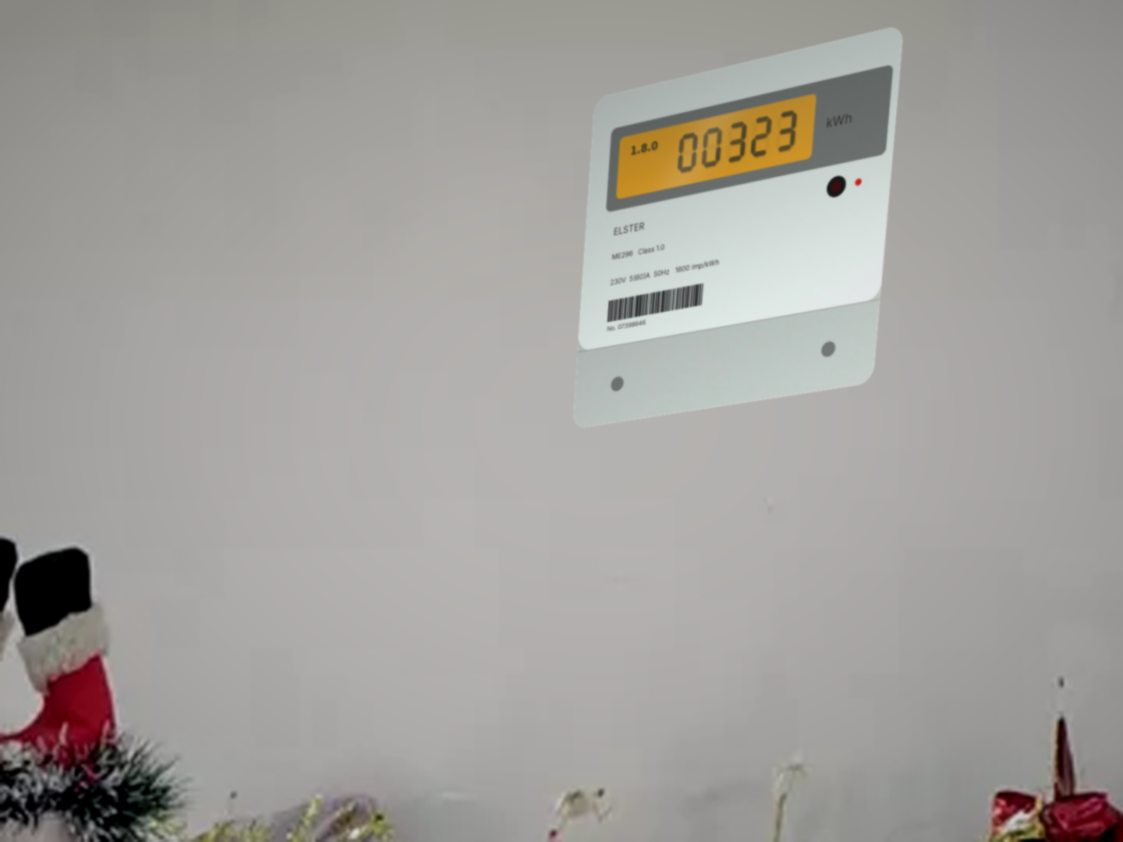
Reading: 323 kWh
